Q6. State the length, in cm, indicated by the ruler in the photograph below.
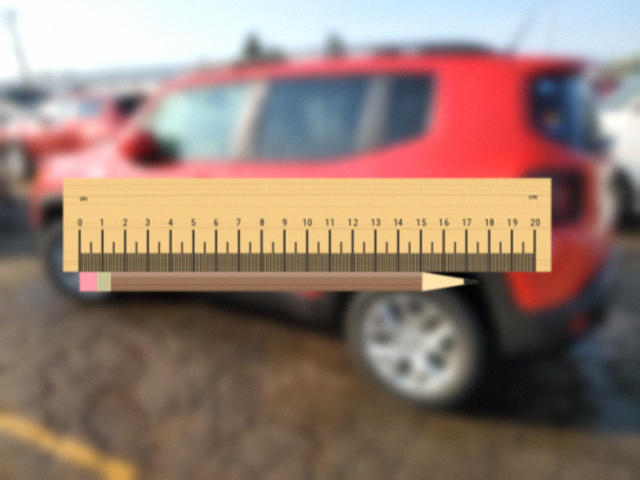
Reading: 17.5 cm
